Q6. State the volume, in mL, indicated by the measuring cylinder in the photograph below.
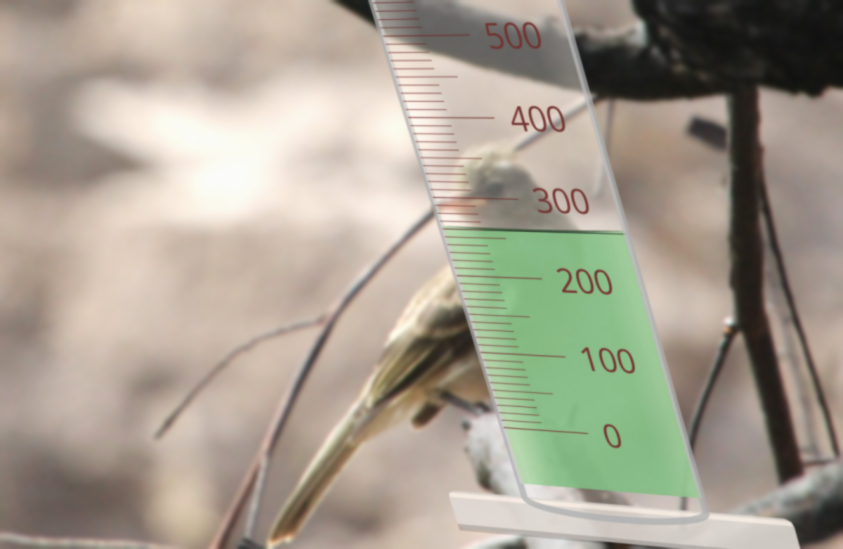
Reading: 260 mL
